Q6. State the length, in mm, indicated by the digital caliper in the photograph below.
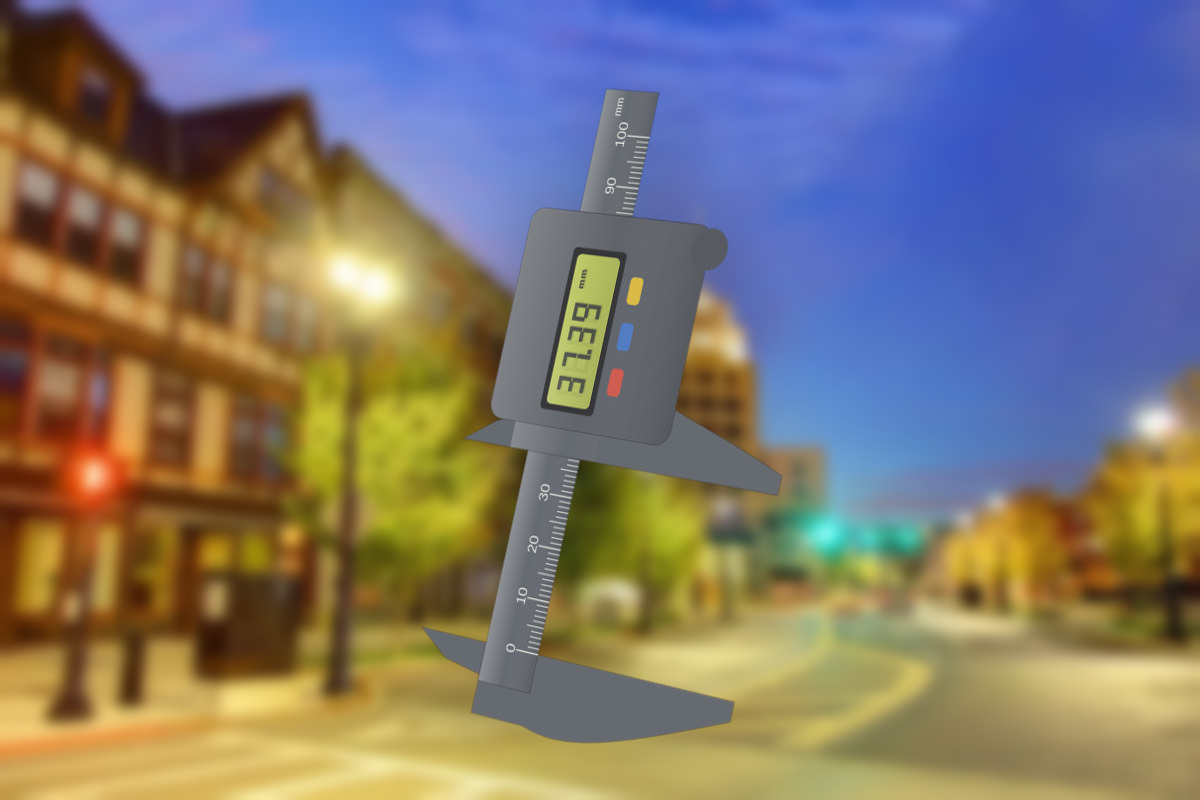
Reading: 37.39 mm
